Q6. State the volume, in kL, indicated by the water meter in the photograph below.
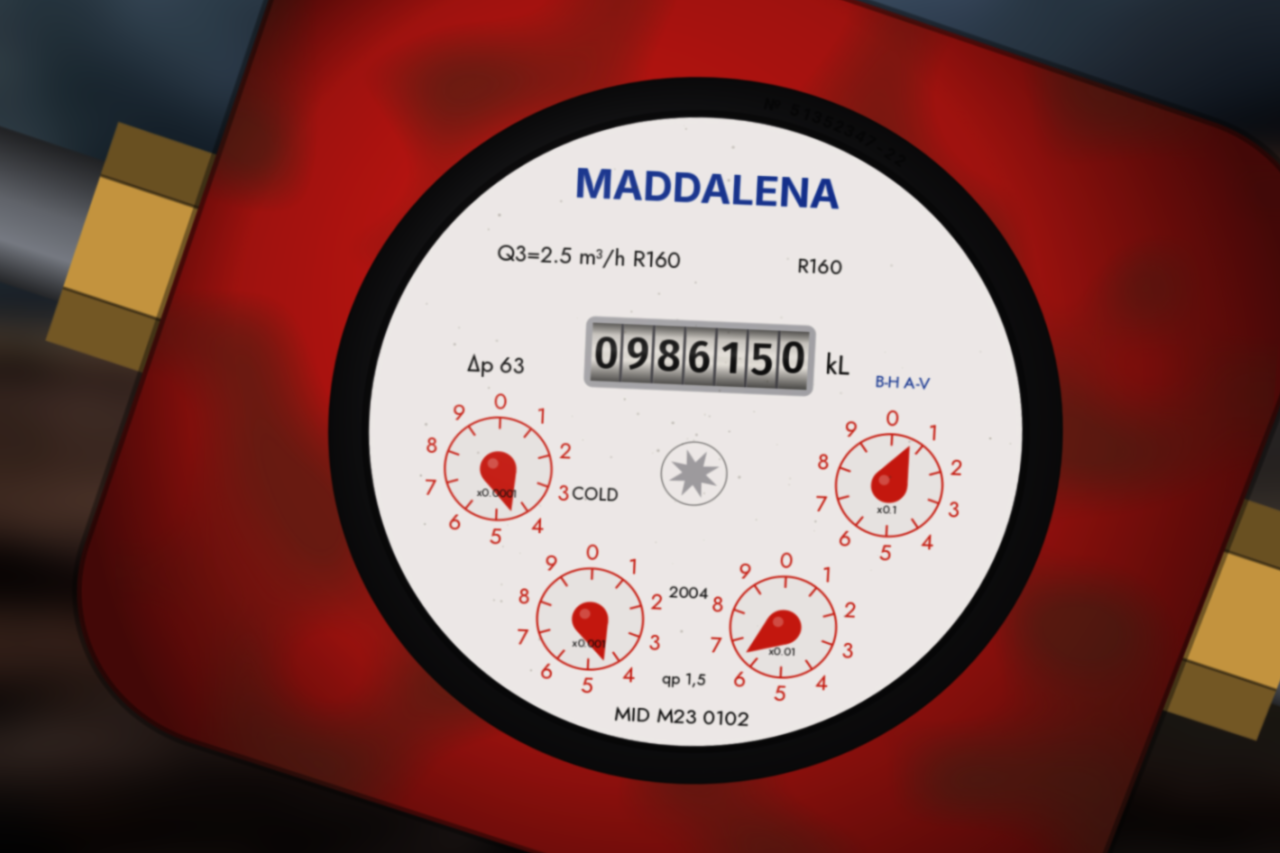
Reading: 986150.0644 kL
